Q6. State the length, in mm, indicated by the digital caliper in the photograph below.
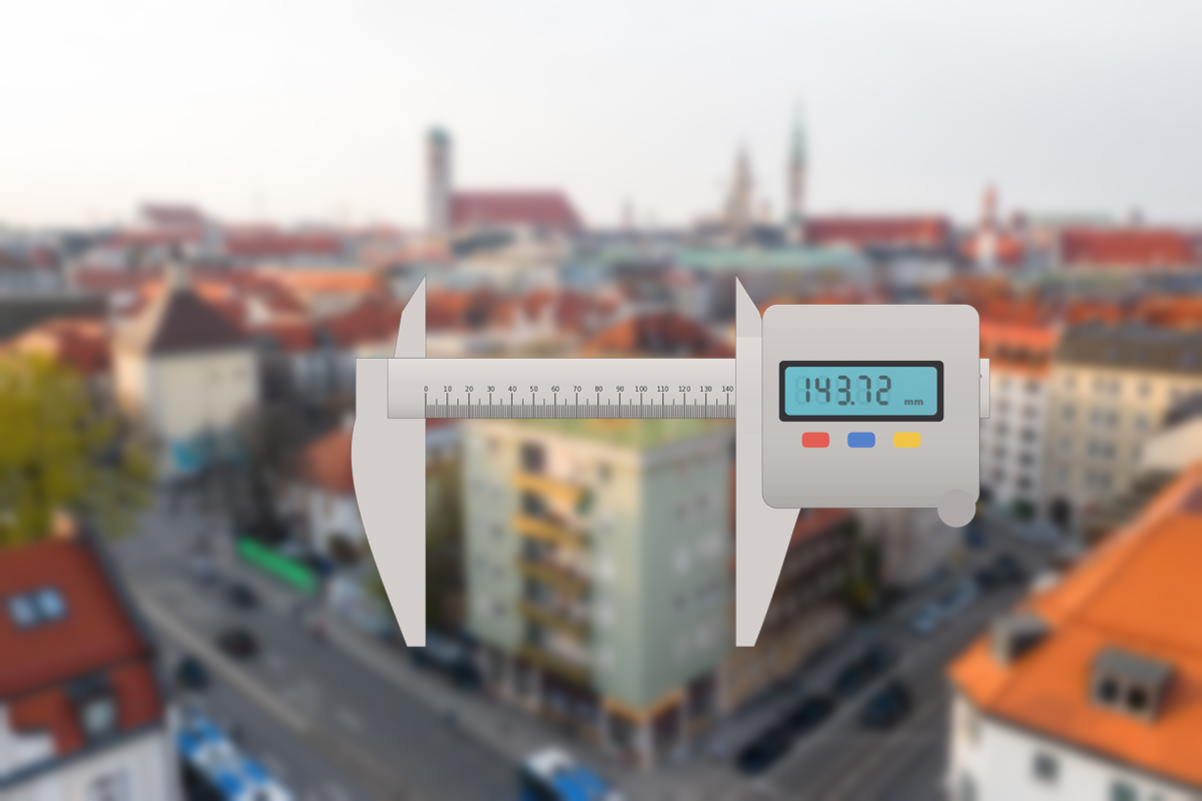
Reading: 143.72 mm
